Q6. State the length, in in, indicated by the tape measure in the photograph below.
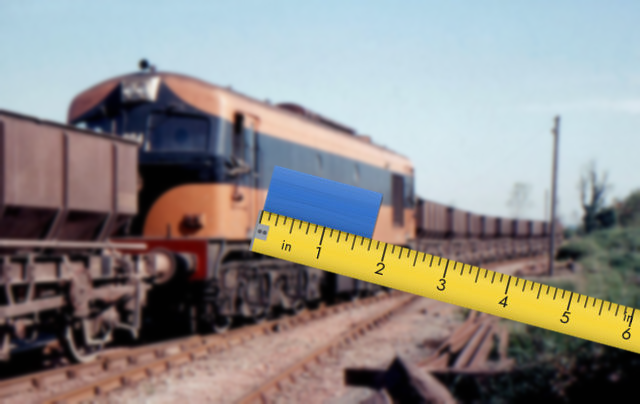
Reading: 1.75 in
